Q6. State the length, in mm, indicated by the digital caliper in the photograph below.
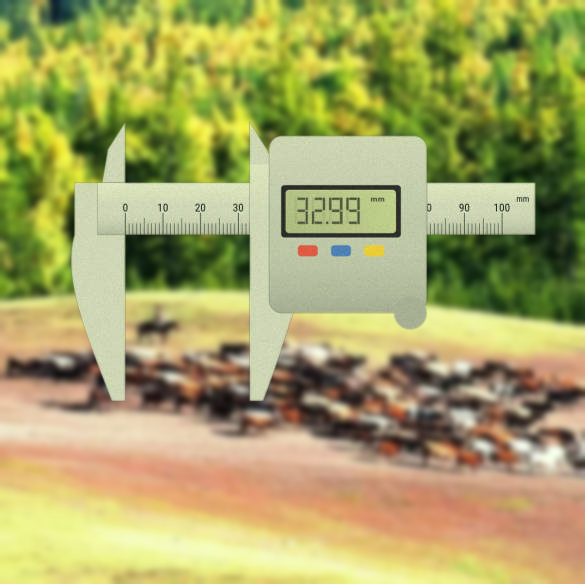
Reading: 32.99 mm
